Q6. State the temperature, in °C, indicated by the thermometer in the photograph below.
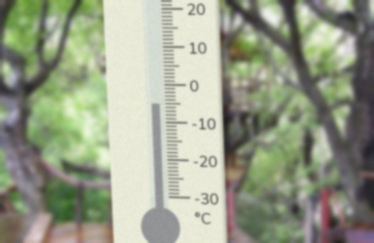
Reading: -5 °C
